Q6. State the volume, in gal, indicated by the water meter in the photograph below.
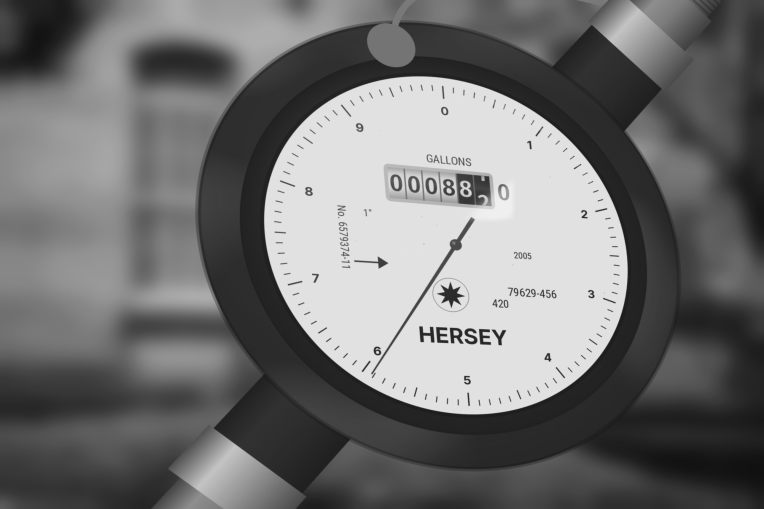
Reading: 8815.9 gal
